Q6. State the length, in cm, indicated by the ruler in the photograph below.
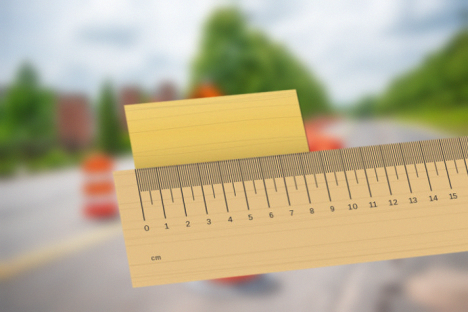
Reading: 8.5 cm
